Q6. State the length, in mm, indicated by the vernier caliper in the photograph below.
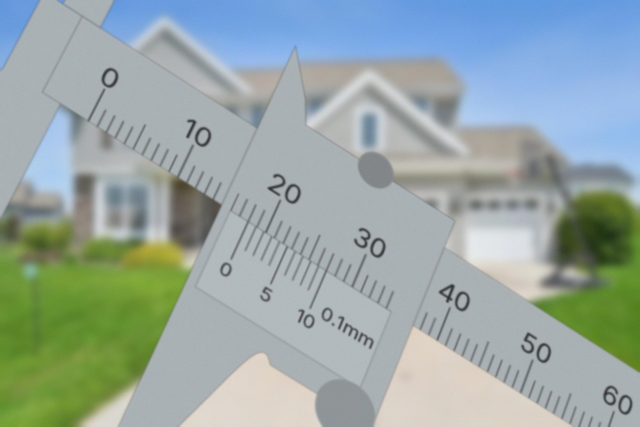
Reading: 18.0 mm
